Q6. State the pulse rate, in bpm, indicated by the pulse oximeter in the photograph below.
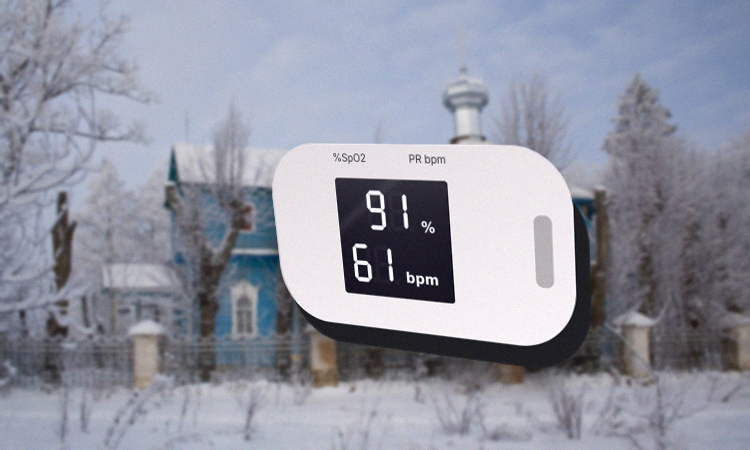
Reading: 61 bpm
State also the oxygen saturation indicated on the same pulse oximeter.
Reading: 91 %
